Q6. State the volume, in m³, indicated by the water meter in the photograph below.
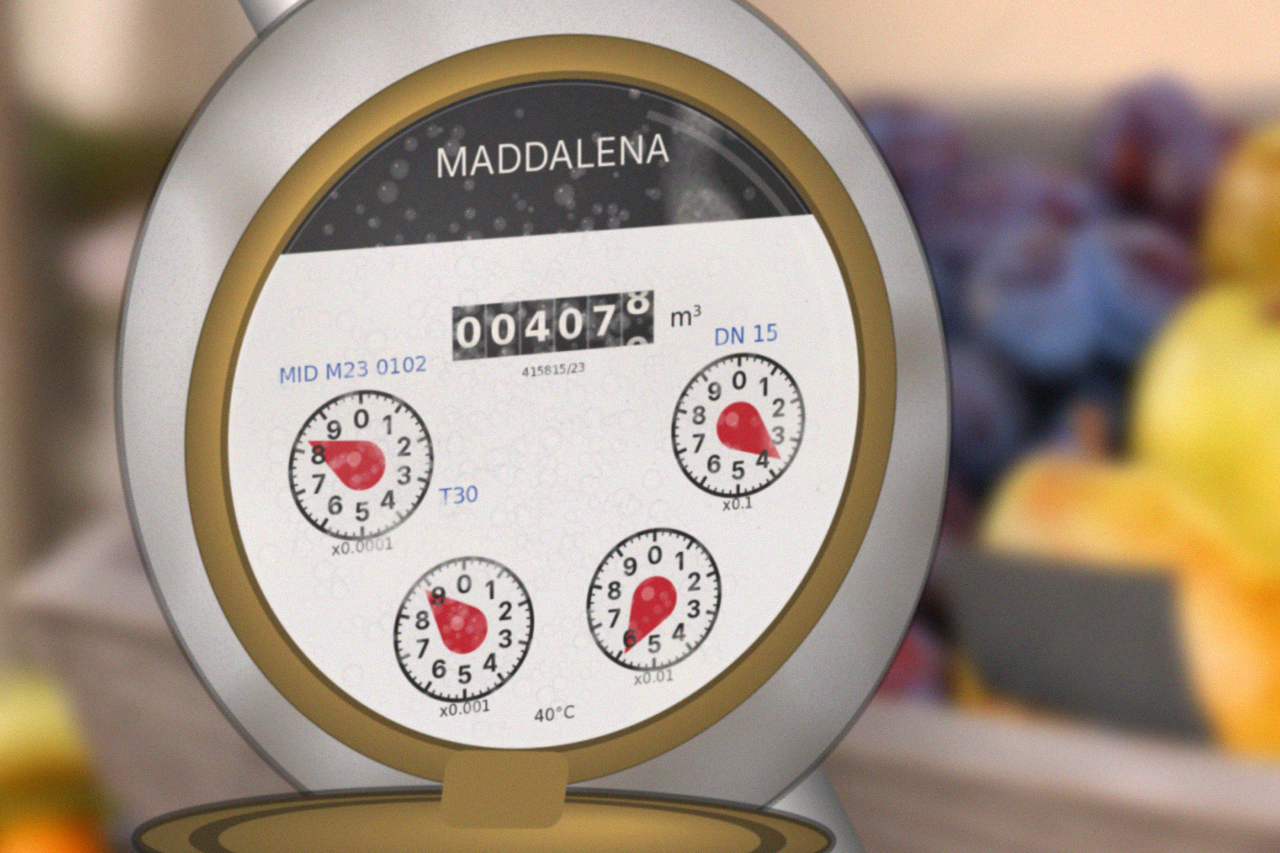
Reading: 4078.3588 m³
